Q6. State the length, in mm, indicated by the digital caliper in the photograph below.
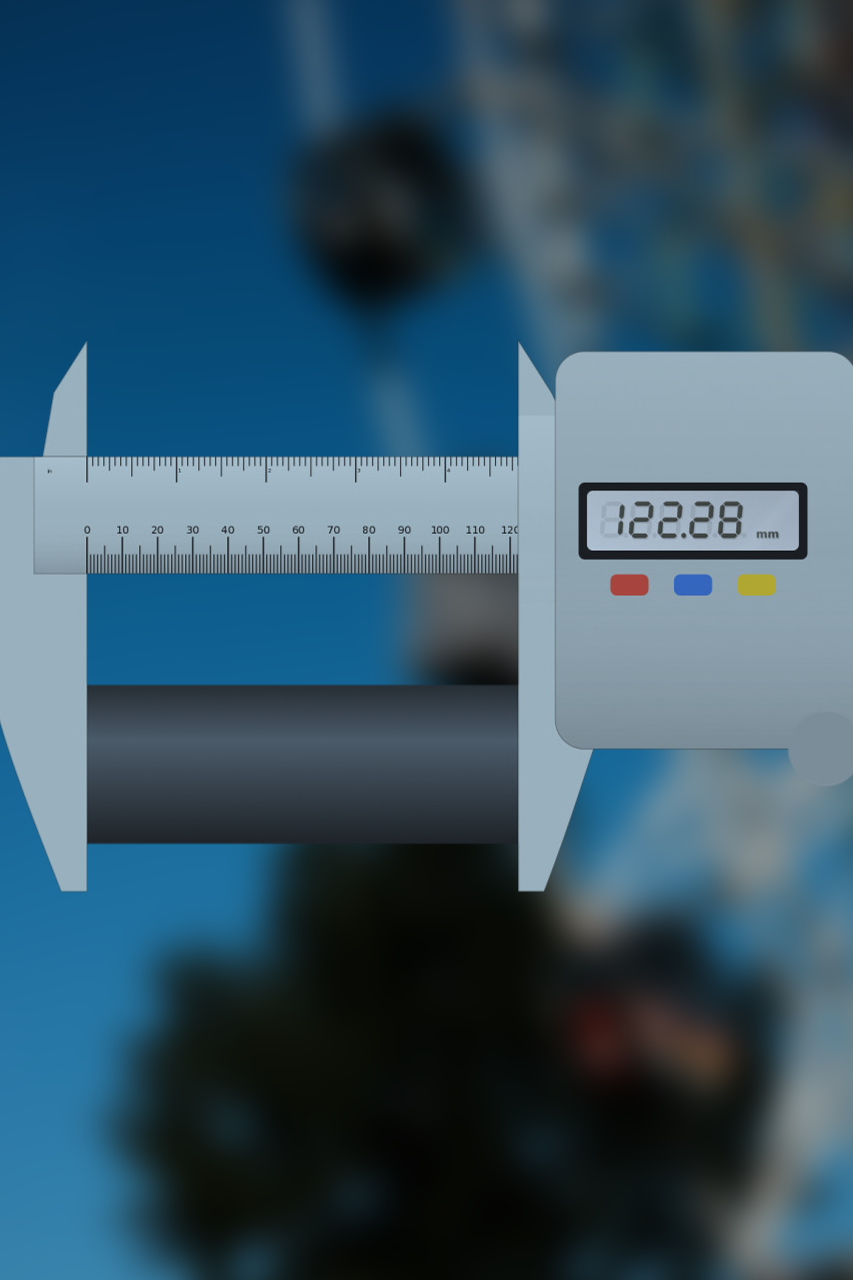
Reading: 122.28 mm
